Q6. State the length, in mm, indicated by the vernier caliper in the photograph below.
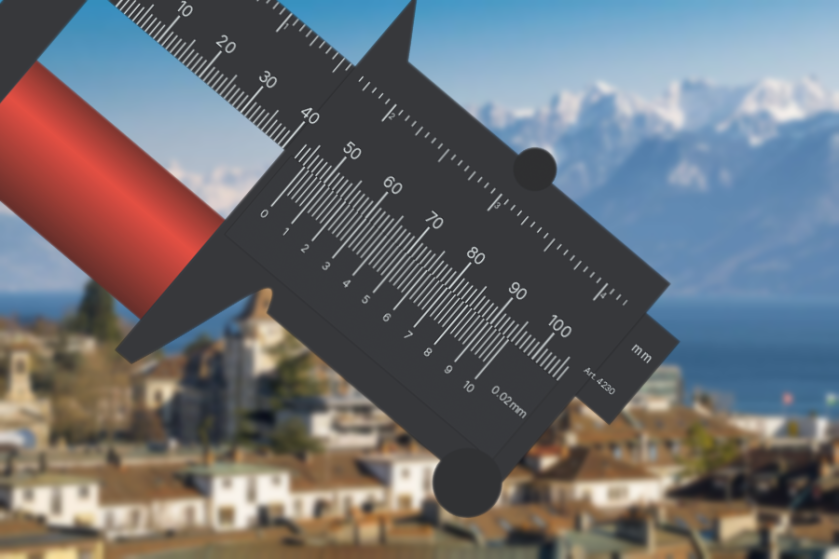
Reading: 45.4 mm
